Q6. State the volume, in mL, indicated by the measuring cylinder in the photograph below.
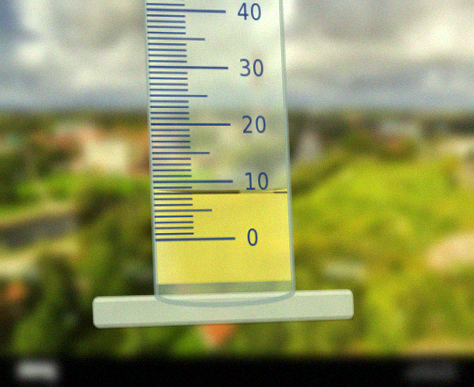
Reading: 8 mL
